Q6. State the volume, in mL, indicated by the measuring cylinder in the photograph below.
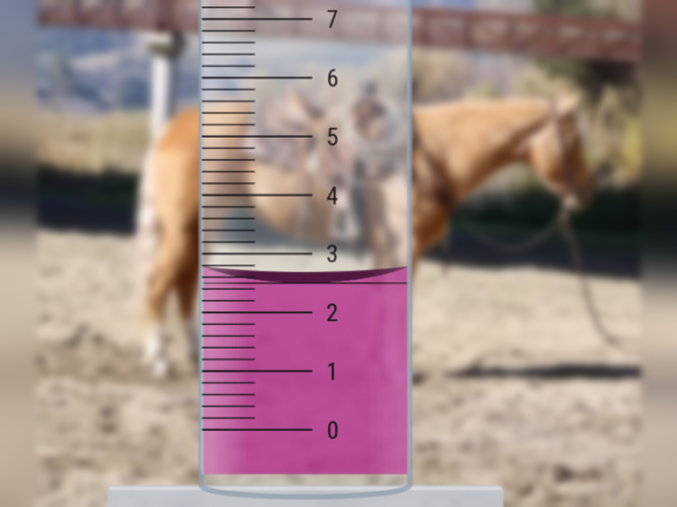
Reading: 2.5 mL
